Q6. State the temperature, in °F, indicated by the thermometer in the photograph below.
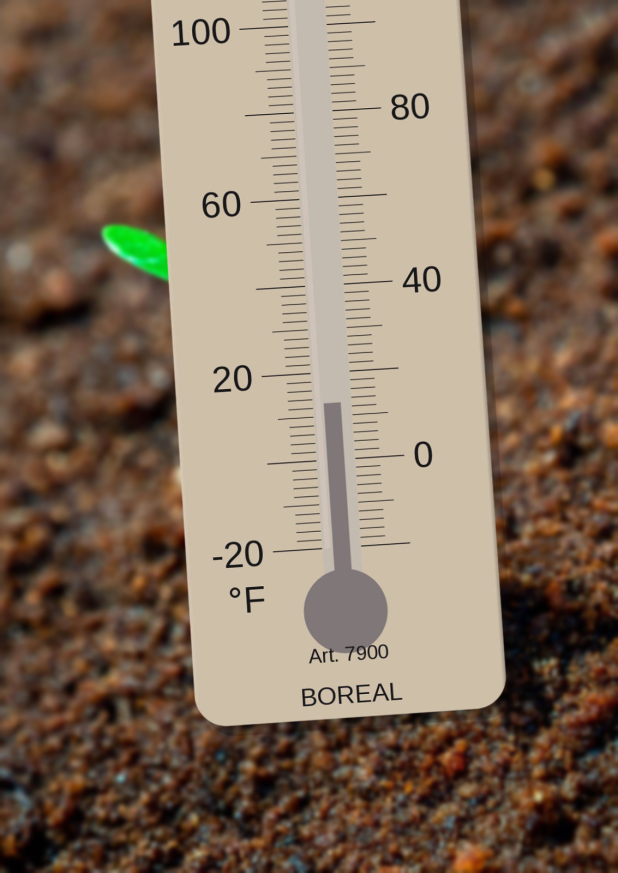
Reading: 13 °F
